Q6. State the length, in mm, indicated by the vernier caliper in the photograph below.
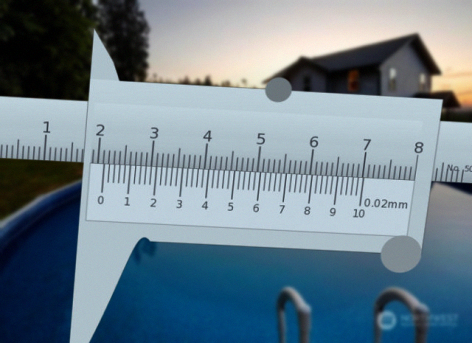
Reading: 21.2 mm
